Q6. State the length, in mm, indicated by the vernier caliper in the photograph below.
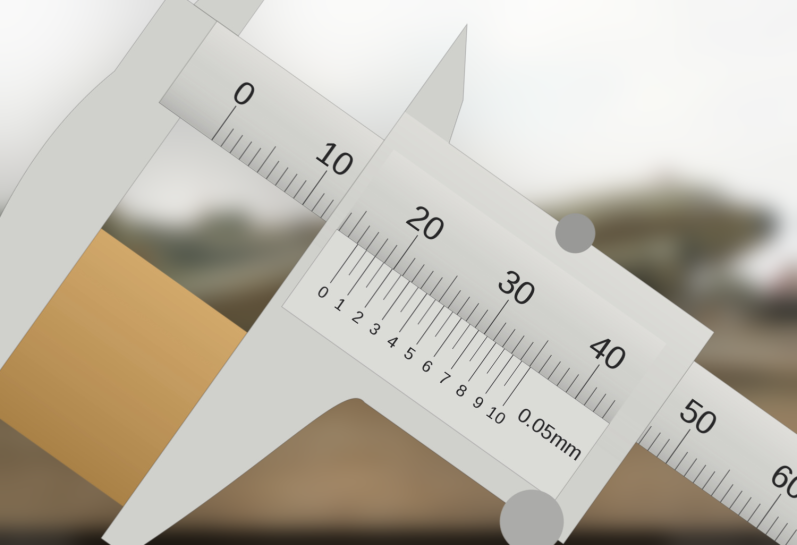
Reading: 16.1 mm
